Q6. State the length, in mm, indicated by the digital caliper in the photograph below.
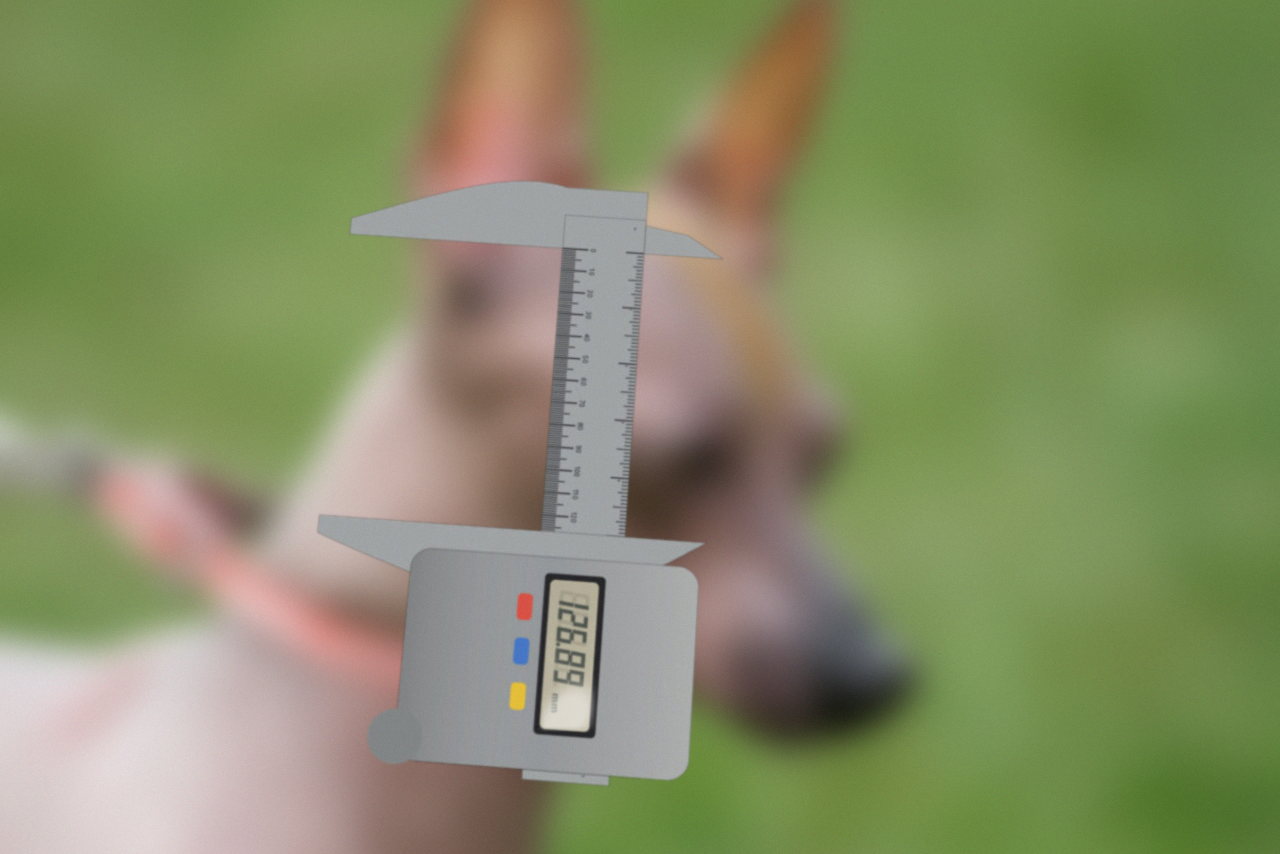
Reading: 126.89 mm
